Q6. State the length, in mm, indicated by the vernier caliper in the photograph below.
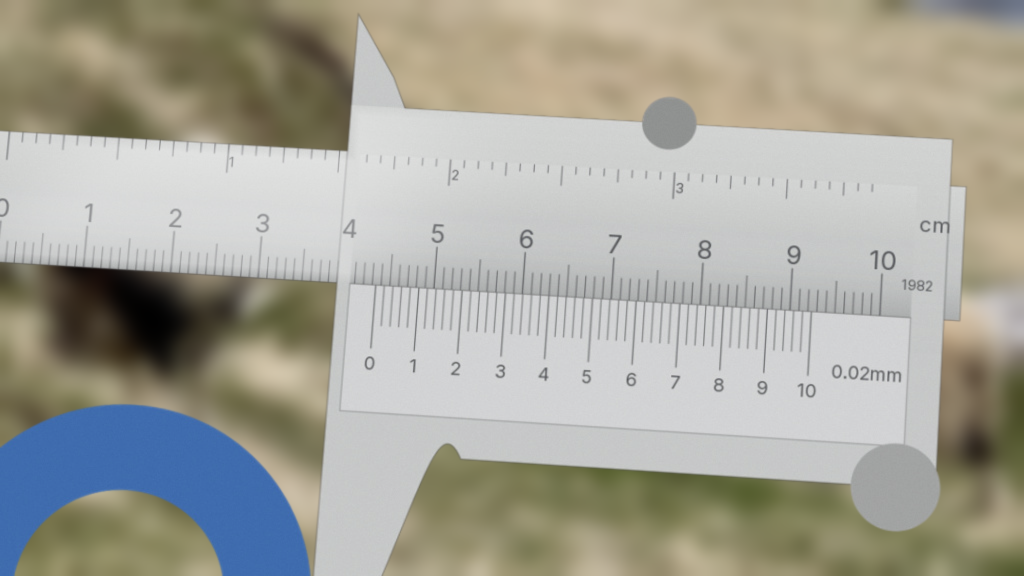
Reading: 43.4 mm
